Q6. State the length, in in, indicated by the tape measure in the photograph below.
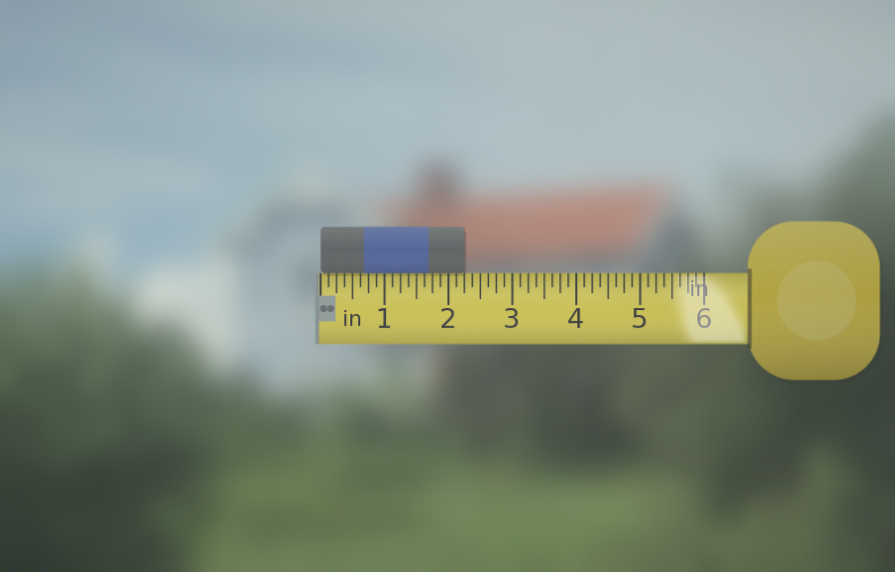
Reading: 2.25 in
